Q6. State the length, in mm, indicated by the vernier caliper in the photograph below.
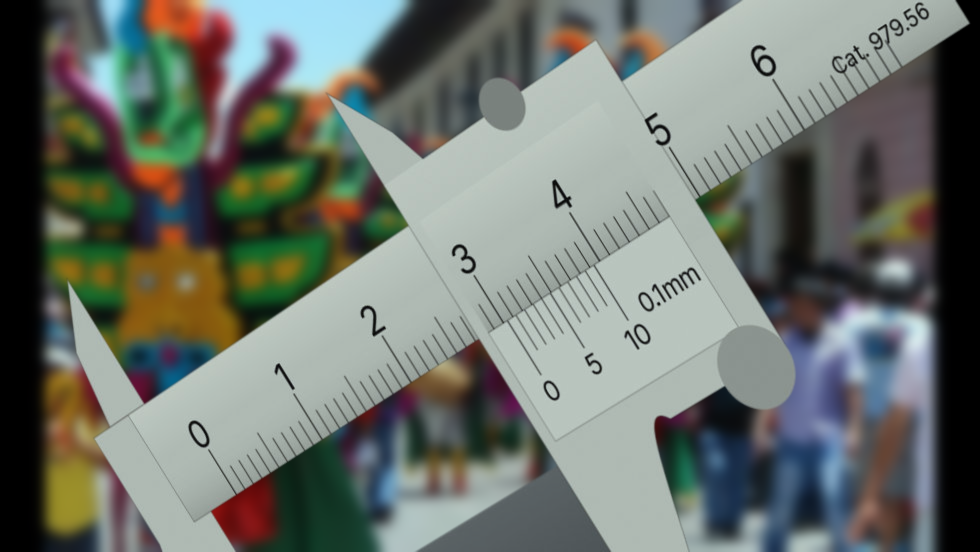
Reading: 30.4 mm
